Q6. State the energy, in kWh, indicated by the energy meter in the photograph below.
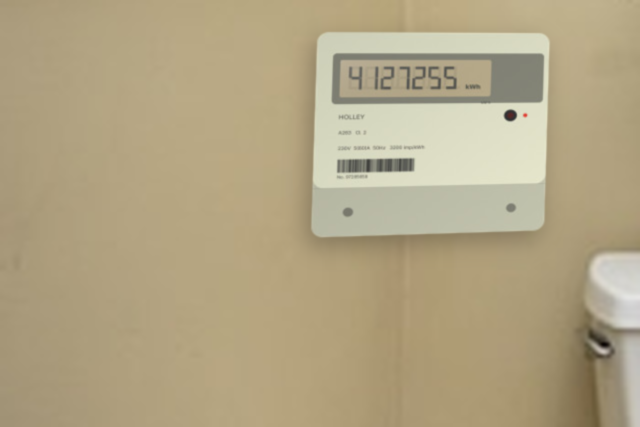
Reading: 4127255 kWh
